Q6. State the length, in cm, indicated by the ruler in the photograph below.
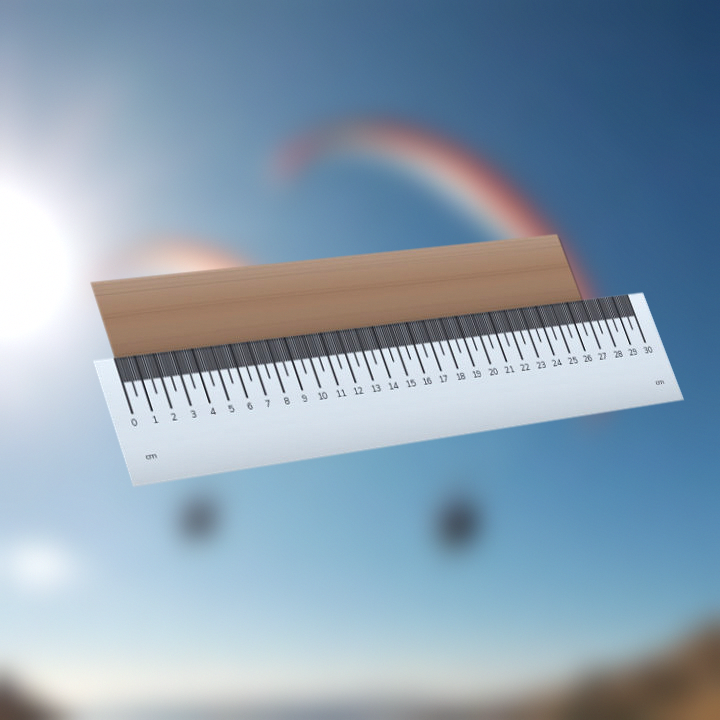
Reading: 27 cm
